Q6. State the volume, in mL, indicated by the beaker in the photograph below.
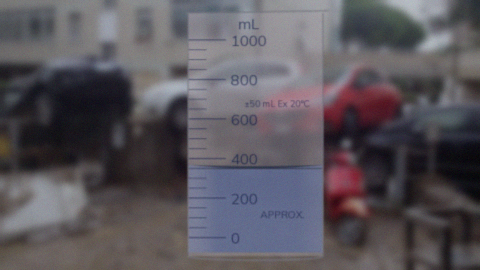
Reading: 350 mL
